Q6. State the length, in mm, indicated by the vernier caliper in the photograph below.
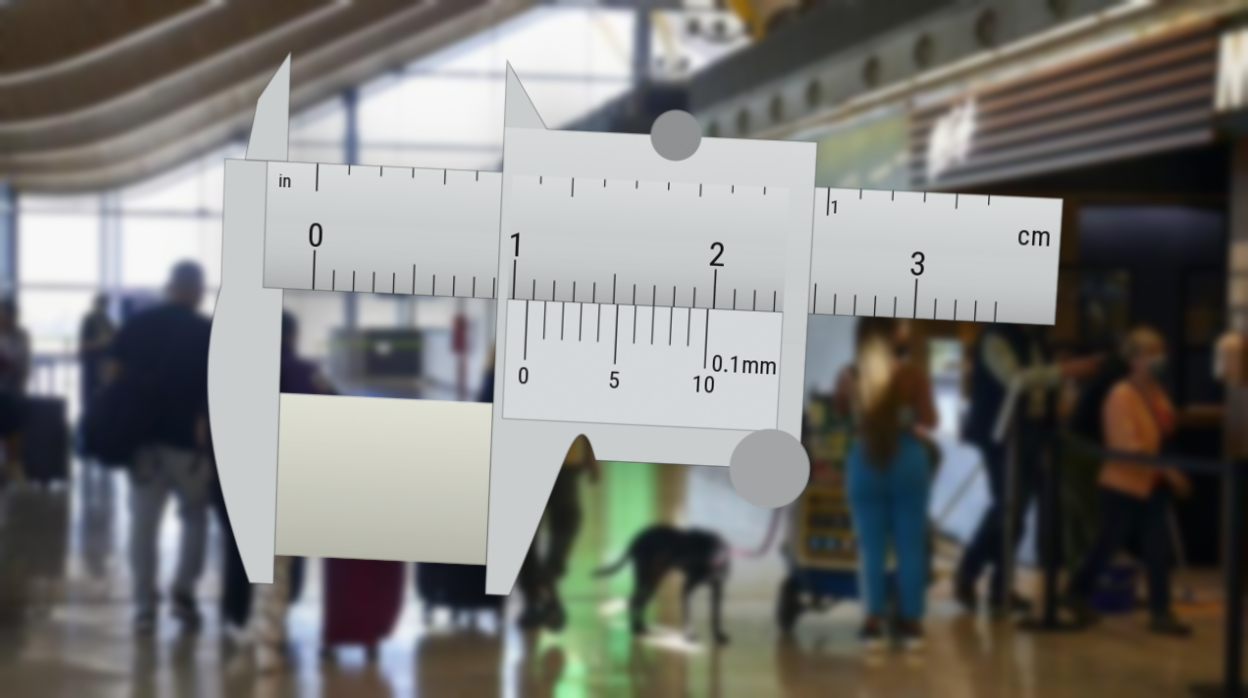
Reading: 10.7 mm
